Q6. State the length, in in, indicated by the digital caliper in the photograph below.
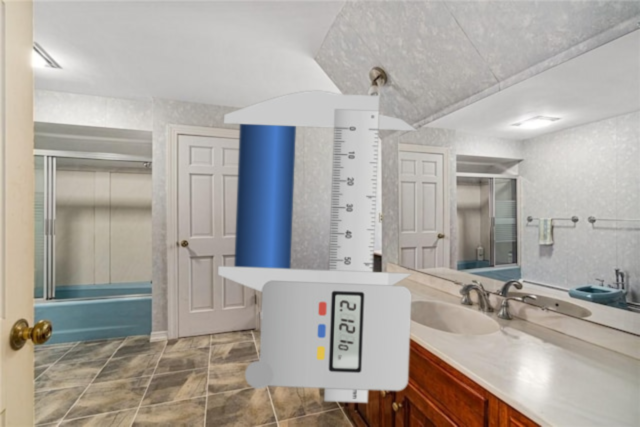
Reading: 2.1210 in
